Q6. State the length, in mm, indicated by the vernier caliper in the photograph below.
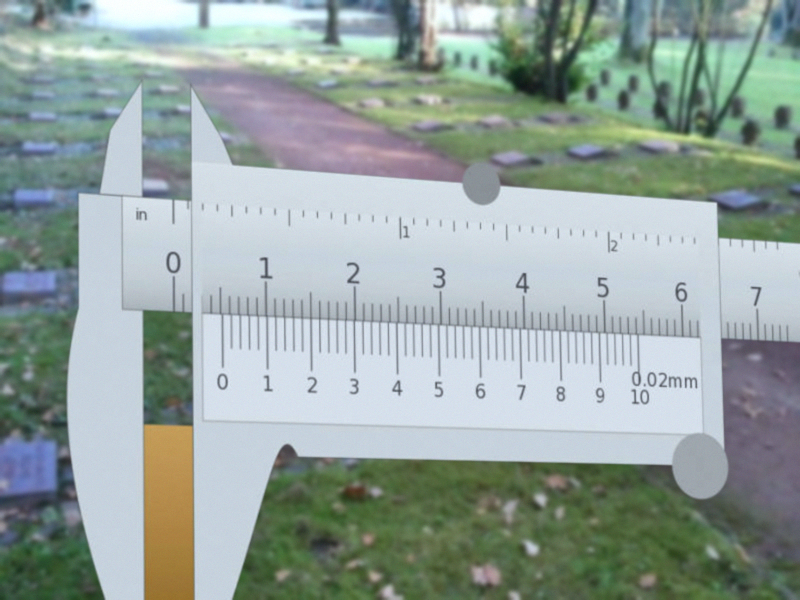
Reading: 5.2 mm
